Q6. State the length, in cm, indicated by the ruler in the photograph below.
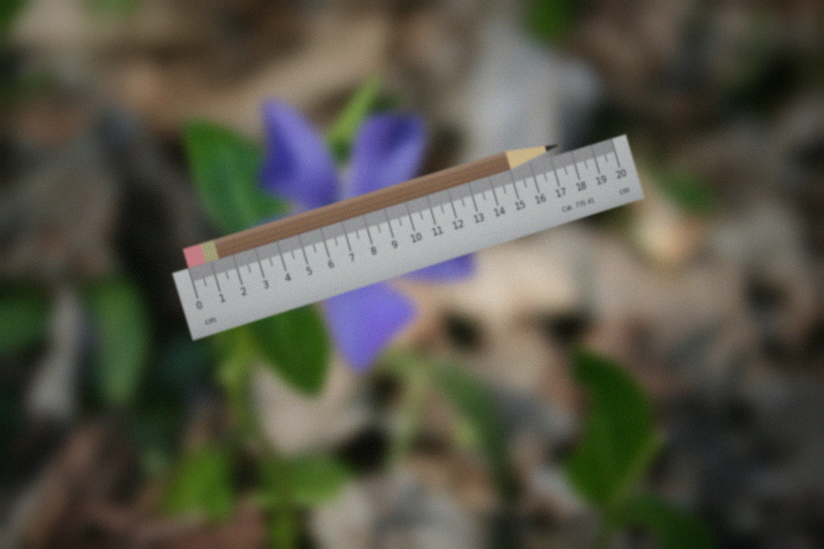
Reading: 17.5 cm
